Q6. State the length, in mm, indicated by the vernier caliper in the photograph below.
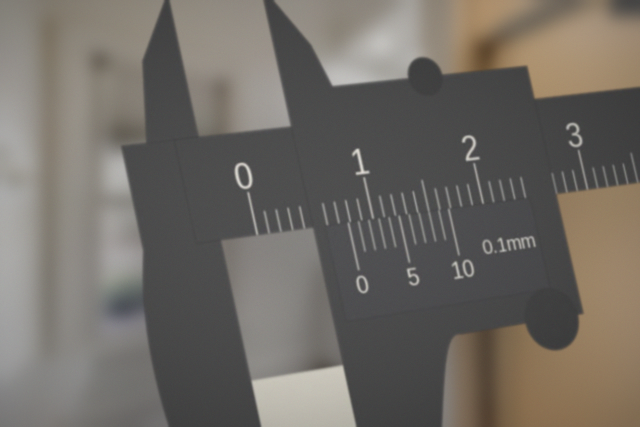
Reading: 7.8 mm
